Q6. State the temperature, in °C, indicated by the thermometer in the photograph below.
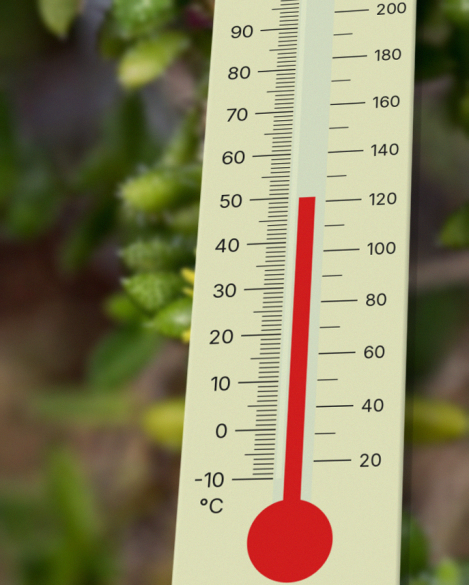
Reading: 50 °C
